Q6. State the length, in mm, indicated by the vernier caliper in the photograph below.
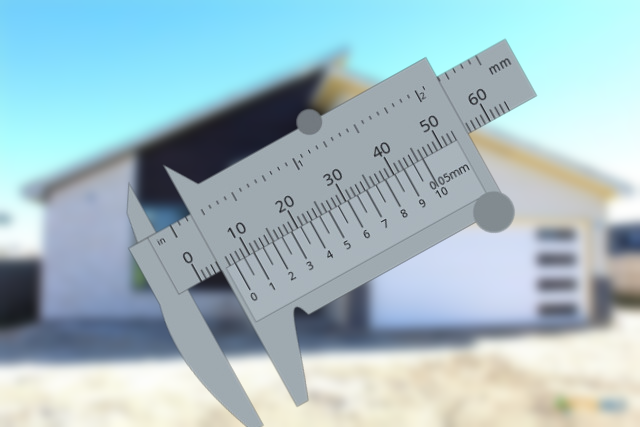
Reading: 7.0 mm
